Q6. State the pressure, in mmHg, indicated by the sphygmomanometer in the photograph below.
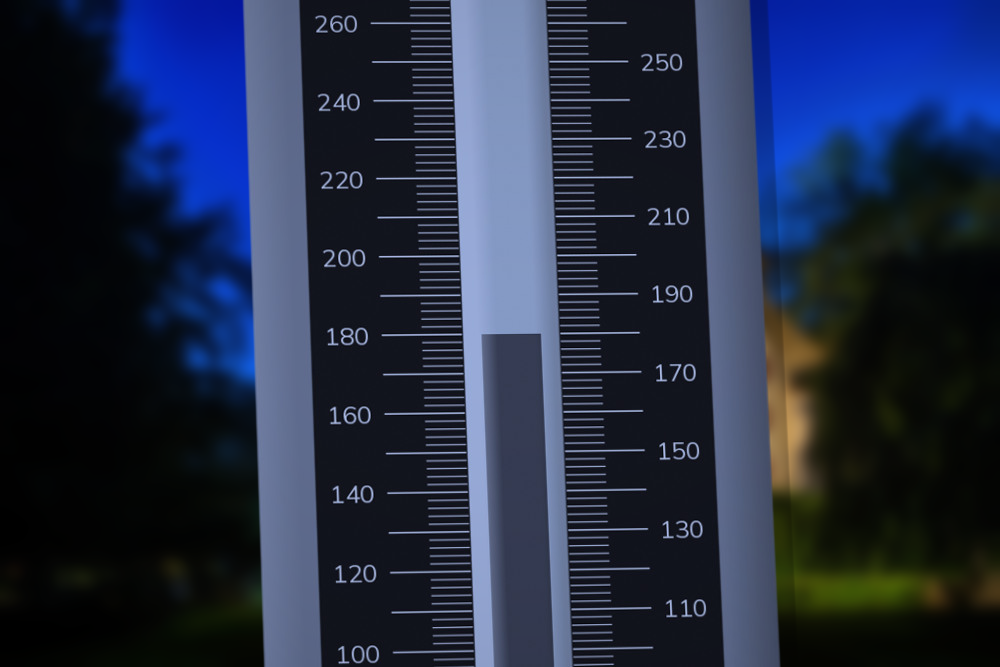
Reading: 180 mmHg
